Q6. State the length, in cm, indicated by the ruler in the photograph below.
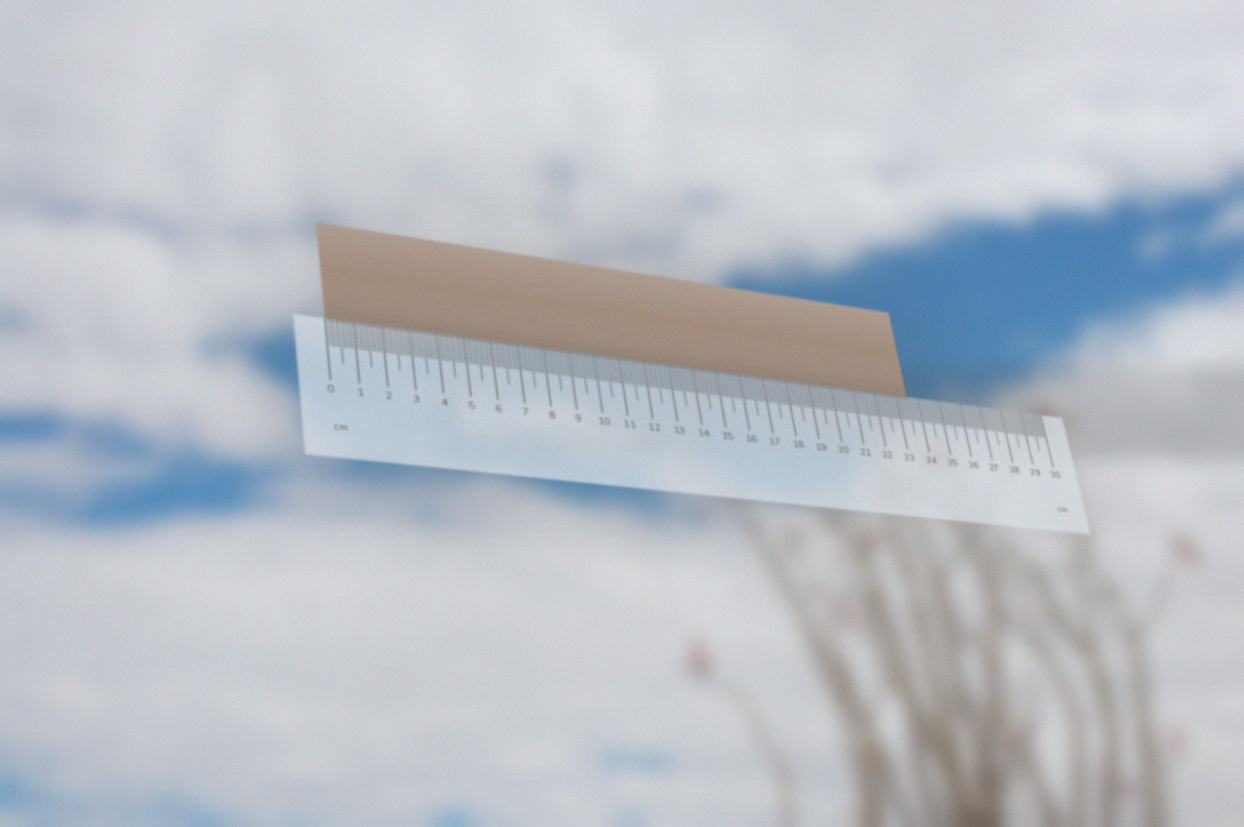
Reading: 23.5 cm
